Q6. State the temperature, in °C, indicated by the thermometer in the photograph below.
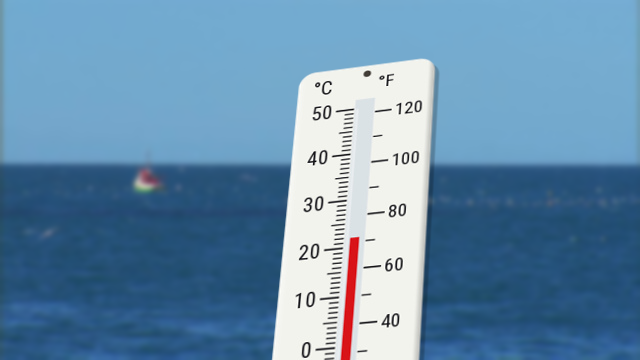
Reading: 22 °C
